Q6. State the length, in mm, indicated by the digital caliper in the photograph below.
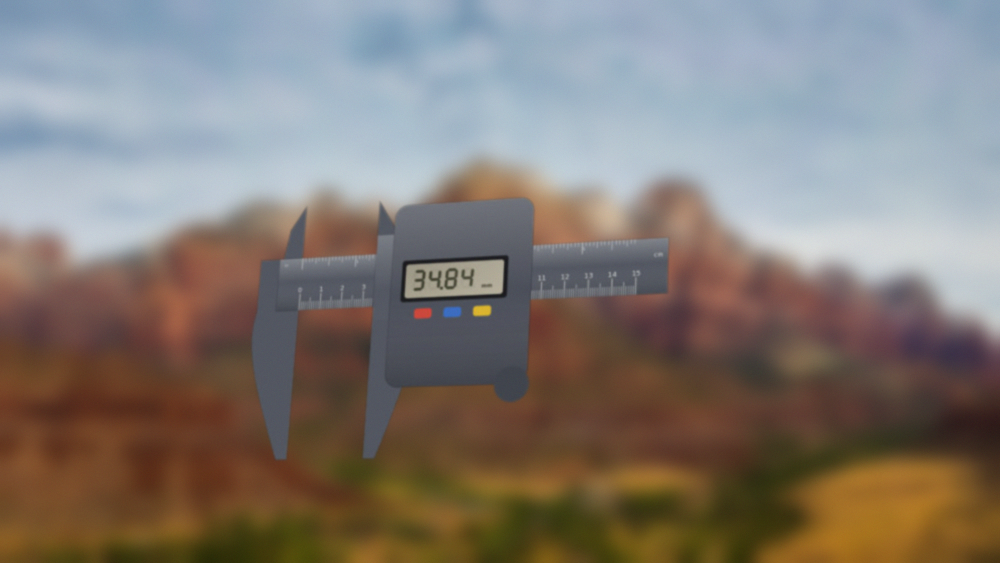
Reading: 34.84 mm
